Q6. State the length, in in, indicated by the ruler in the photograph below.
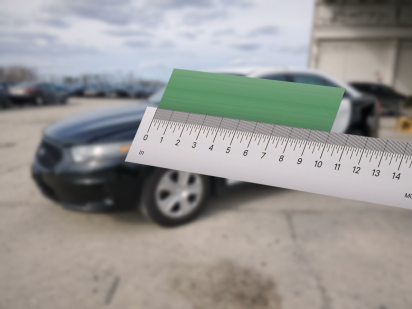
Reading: 10 in
